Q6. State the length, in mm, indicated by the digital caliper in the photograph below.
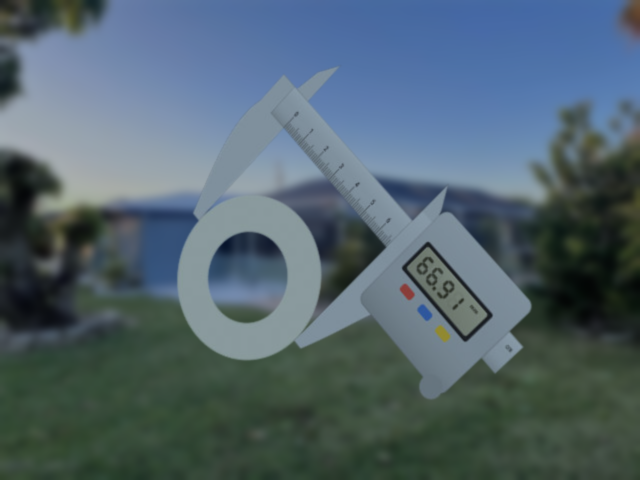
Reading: 66.91 mm
